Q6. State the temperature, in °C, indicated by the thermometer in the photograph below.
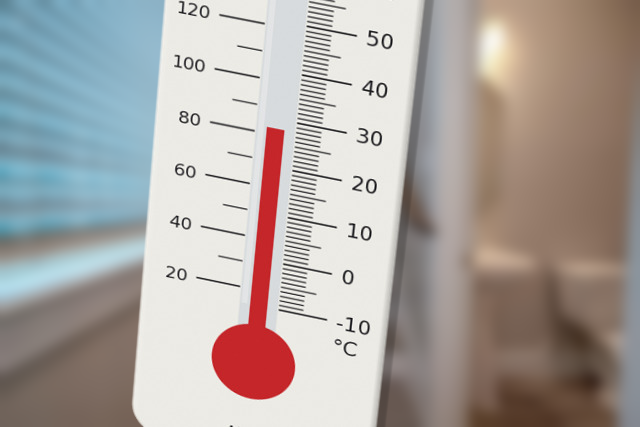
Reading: 28 °C
